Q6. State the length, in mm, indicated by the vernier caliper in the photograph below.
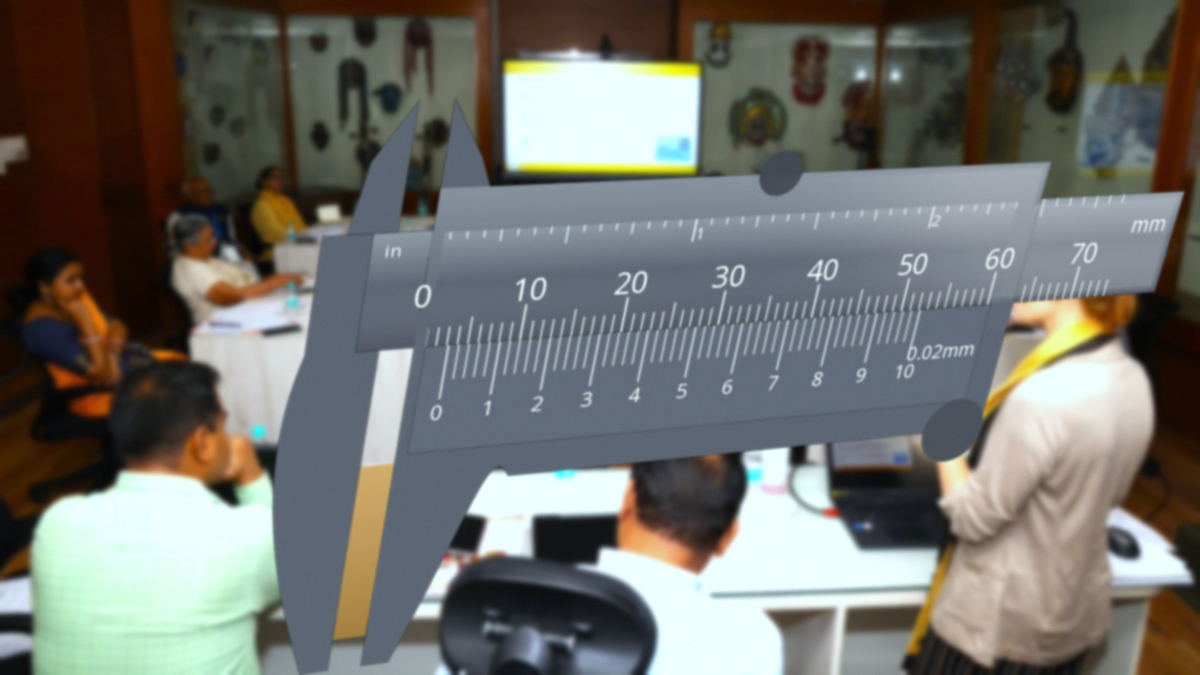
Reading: 3.2 mm
